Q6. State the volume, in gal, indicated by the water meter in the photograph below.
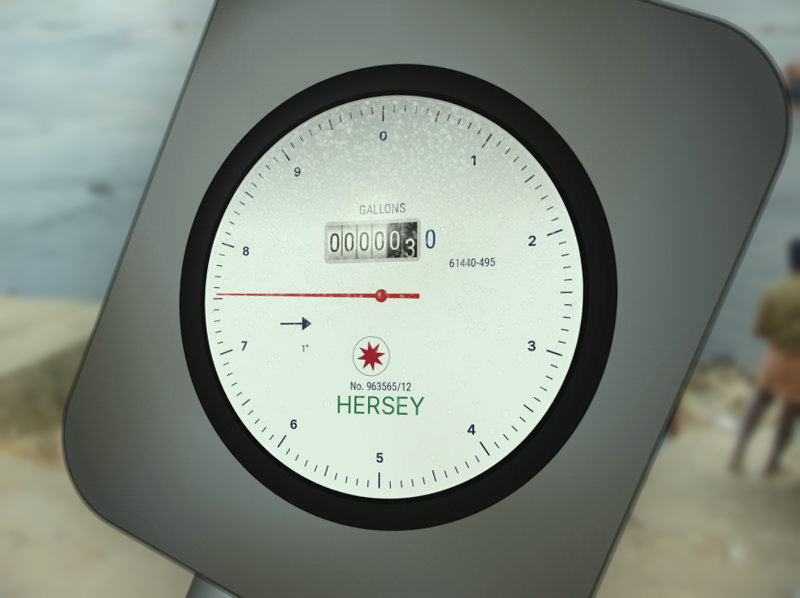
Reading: 27.5 gal
